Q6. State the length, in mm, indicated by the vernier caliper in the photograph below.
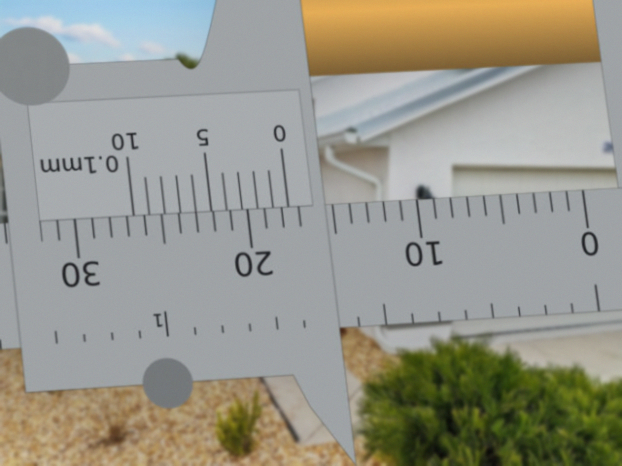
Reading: 17.6 mm
